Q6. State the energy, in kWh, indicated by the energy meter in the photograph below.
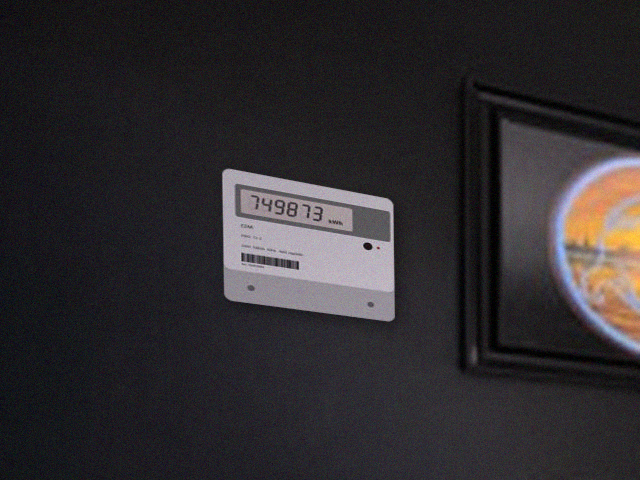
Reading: 749873 kWh
